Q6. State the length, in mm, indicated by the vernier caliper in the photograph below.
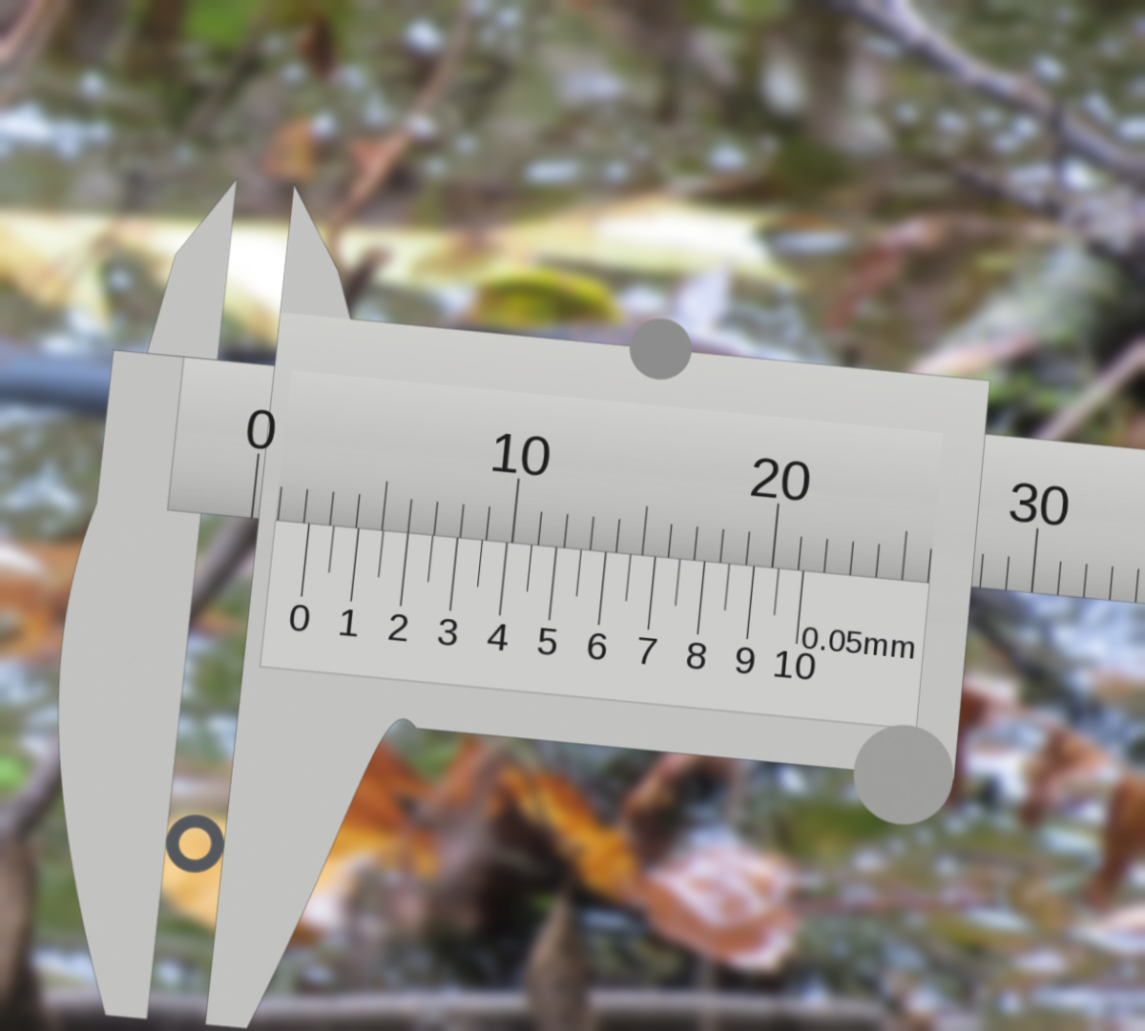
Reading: 2.20 mm
